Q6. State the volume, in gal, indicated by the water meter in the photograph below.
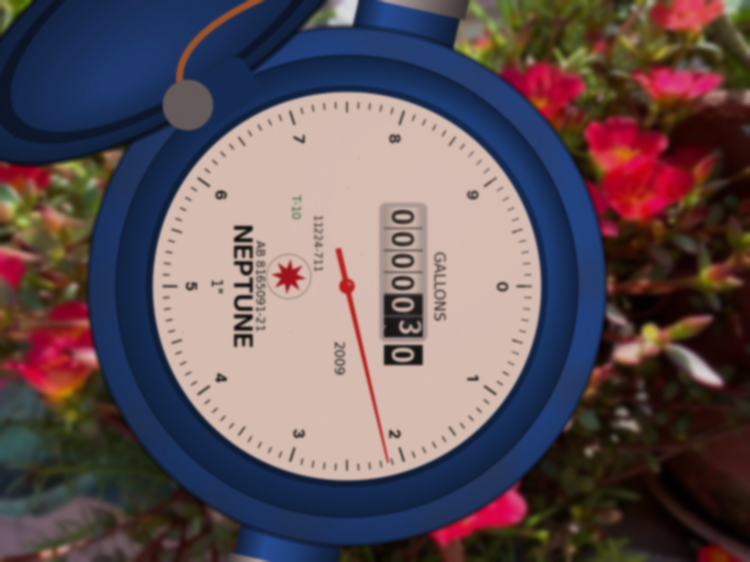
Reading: 32.1 gal
